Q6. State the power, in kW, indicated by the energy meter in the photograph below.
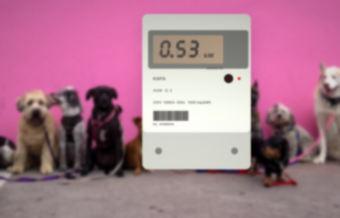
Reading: 0.53 kW
